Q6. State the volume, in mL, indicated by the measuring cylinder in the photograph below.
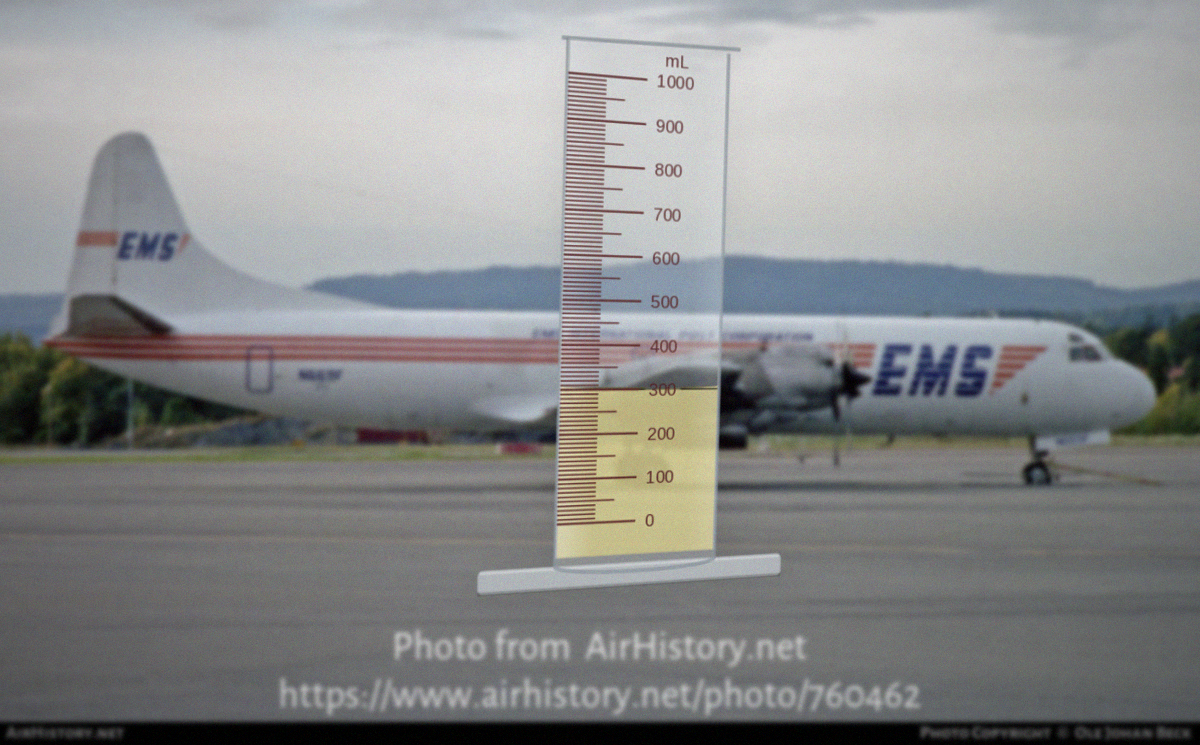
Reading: 300 mL
